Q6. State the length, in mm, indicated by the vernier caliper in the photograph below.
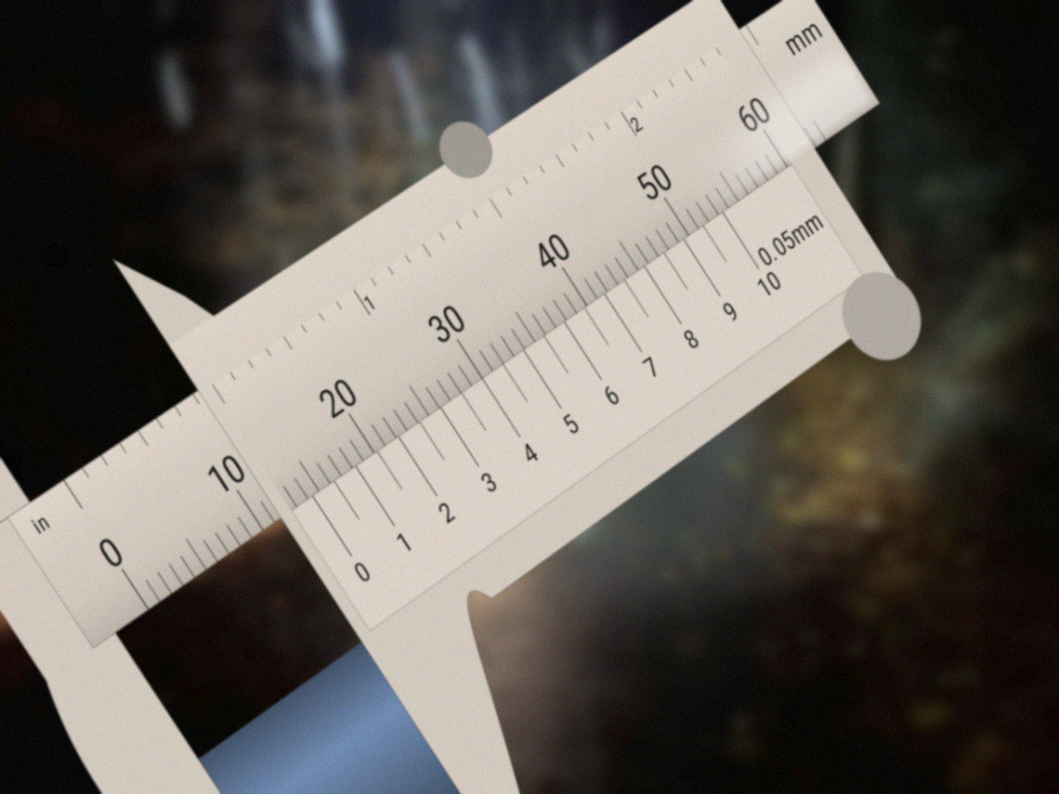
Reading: 14.4 mm
